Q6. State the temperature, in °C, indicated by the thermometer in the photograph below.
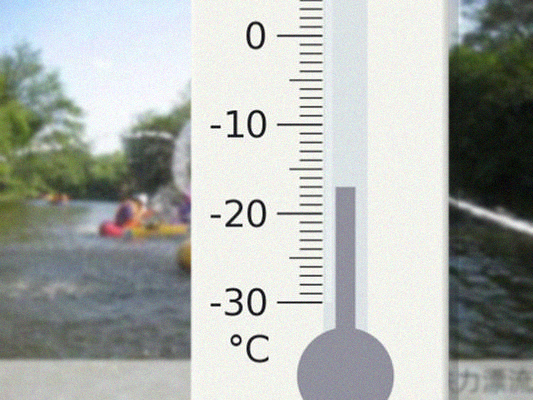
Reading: -17 °C
